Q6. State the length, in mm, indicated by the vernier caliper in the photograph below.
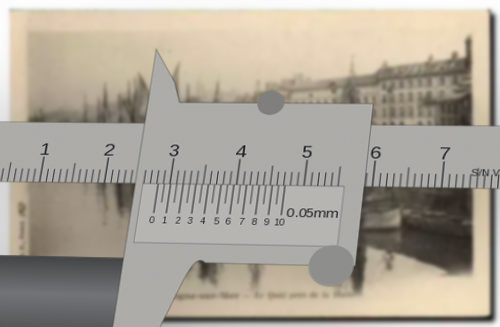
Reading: 28.2 mm
